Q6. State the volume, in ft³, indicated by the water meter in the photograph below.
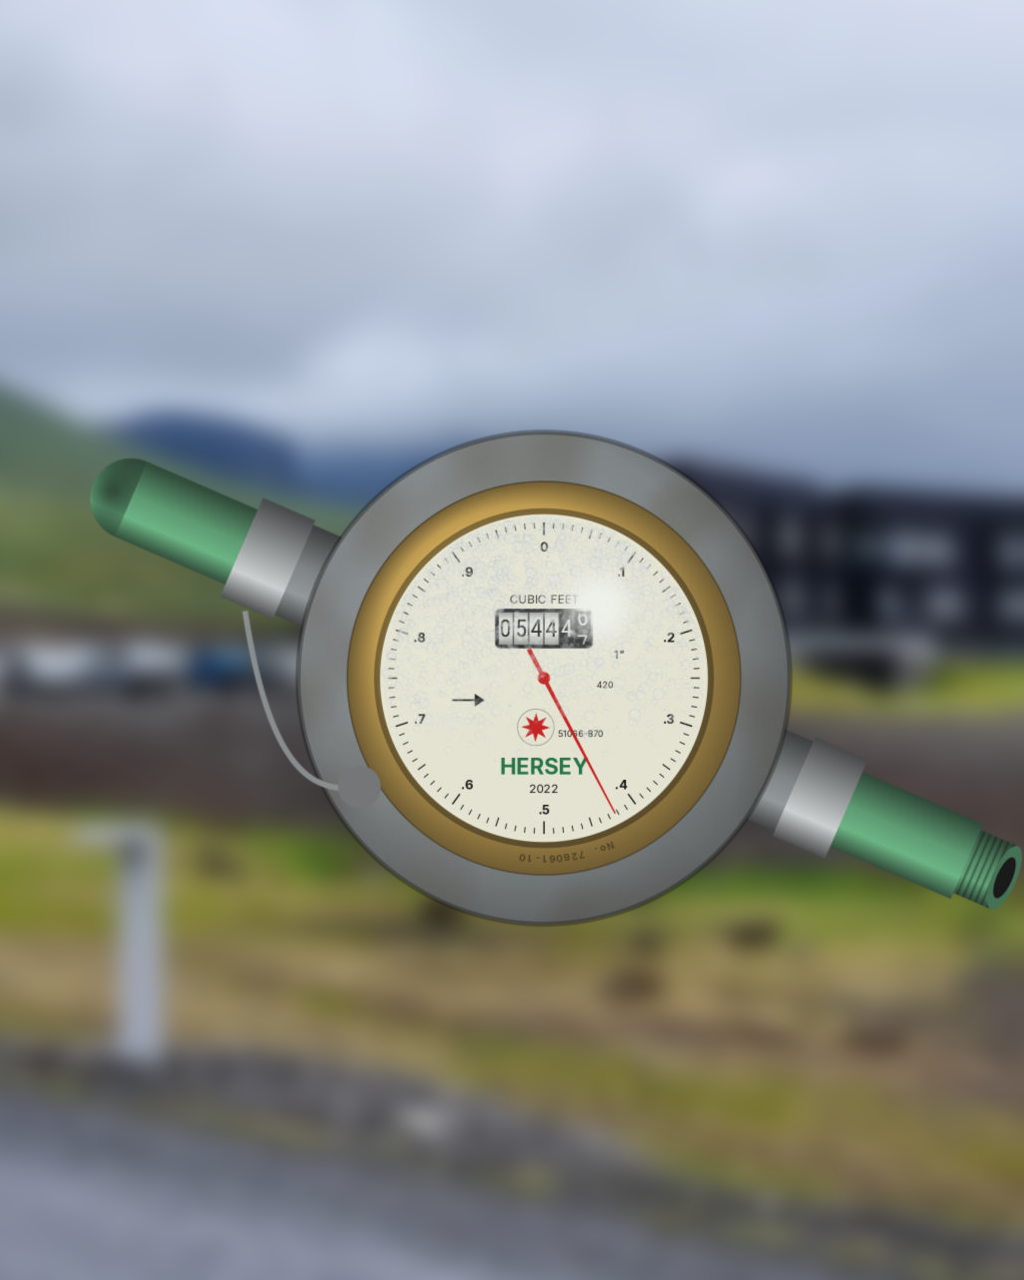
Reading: 54446.42 ft³
